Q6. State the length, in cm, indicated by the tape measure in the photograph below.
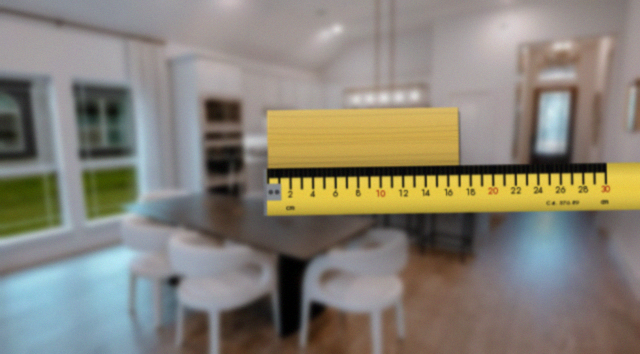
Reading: 17 cm
